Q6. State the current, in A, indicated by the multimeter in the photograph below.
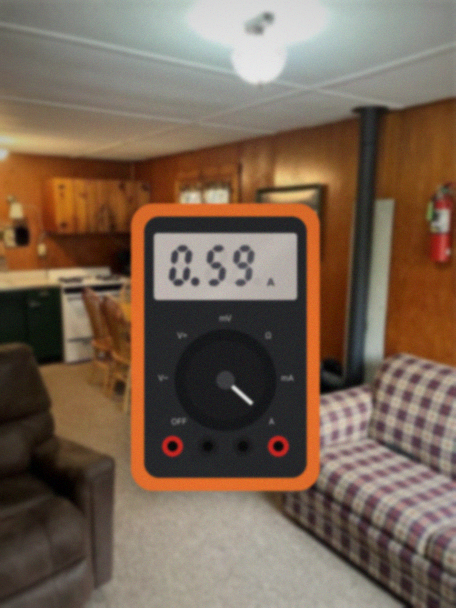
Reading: 0.59 A
